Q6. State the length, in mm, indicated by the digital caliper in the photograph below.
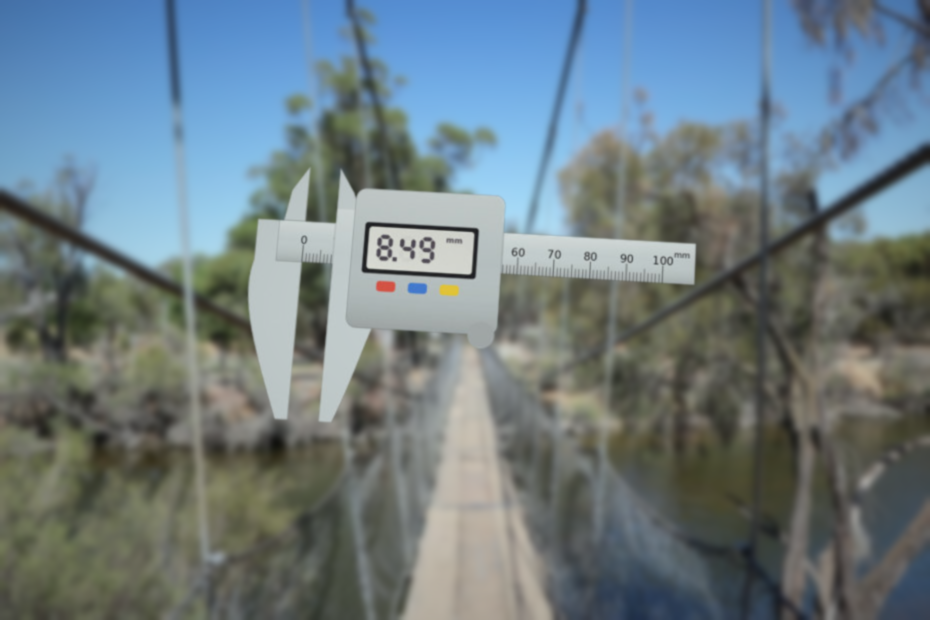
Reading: 8.49 mm
